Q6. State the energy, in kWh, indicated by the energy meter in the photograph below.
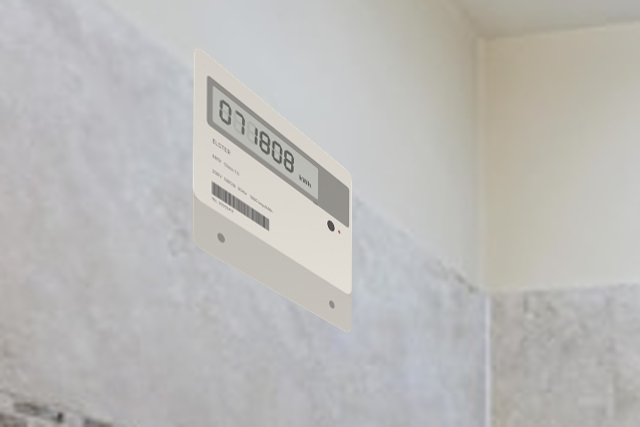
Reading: 71808 kWh
